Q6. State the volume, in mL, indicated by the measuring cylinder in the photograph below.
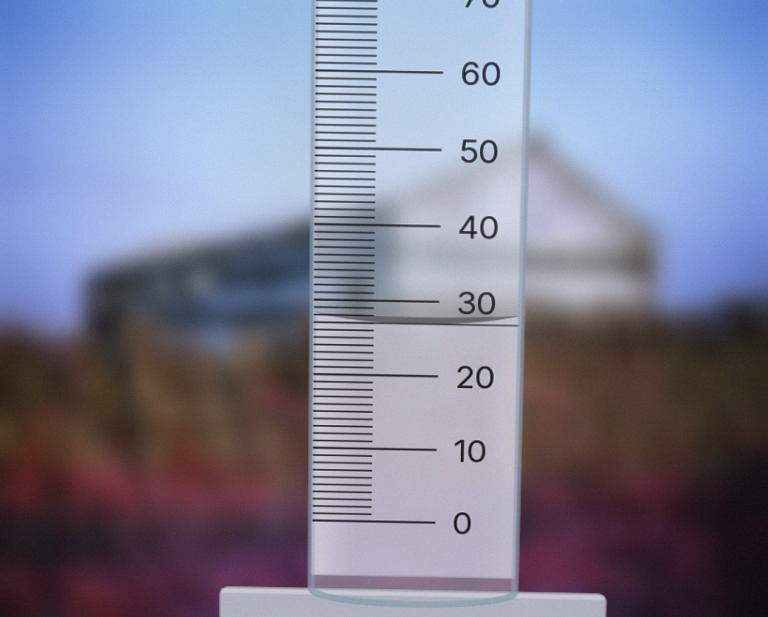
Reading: 27 mL
